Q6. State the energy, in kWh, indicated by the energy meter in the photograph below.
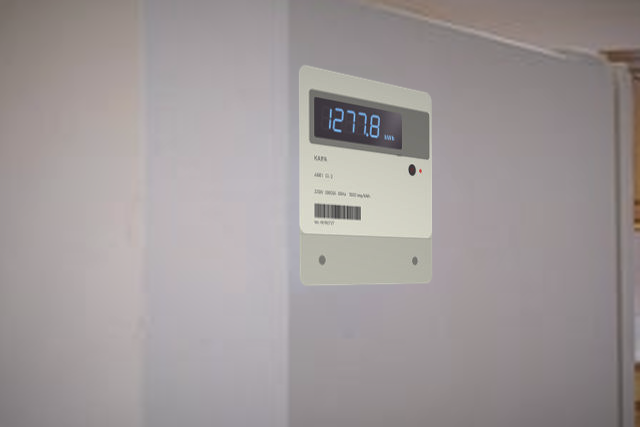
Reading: 1277.8 kWh
